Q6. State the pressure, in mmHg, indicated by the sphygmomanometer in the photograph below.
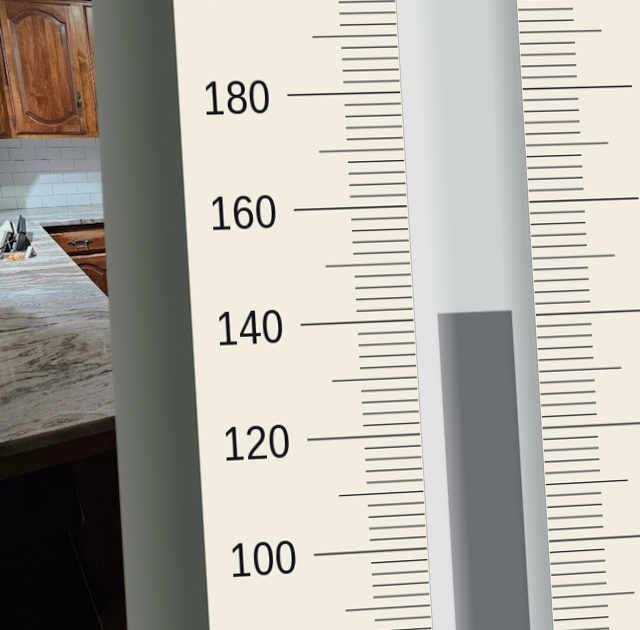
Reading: 141 mmHg
